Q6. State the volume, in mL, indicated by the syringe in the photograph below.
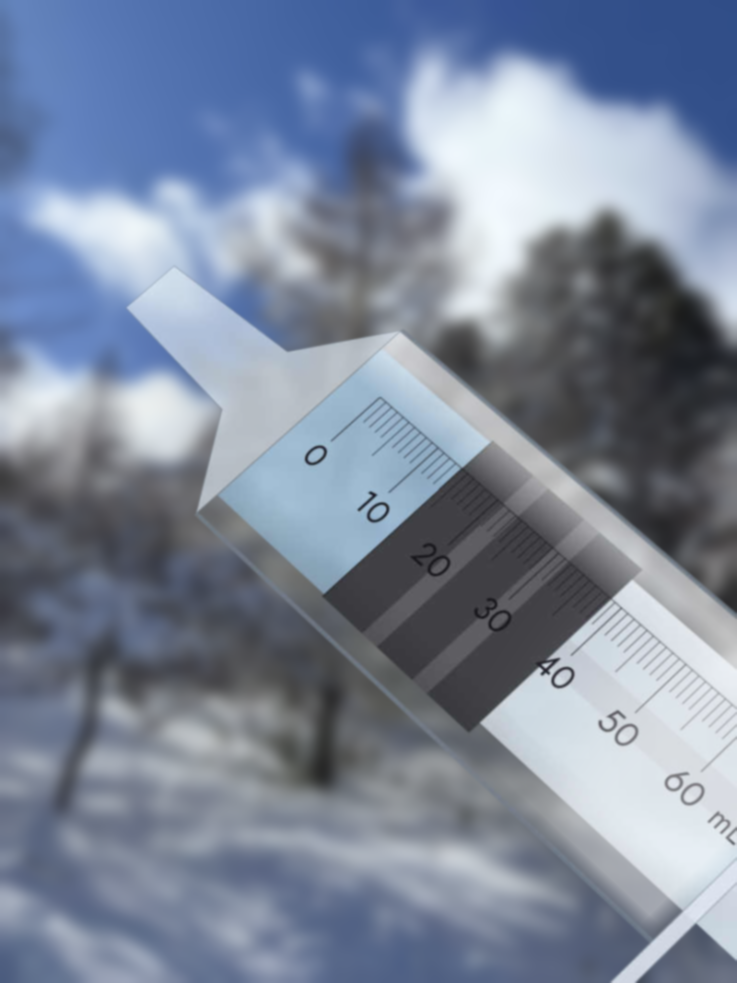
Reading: 14 mL
